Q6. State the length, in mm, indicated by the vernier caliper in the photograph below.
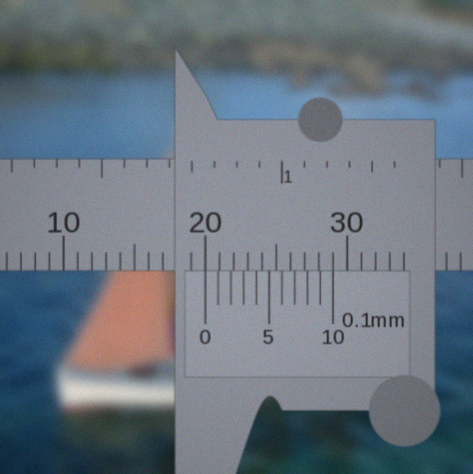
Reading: 20.0 mm
